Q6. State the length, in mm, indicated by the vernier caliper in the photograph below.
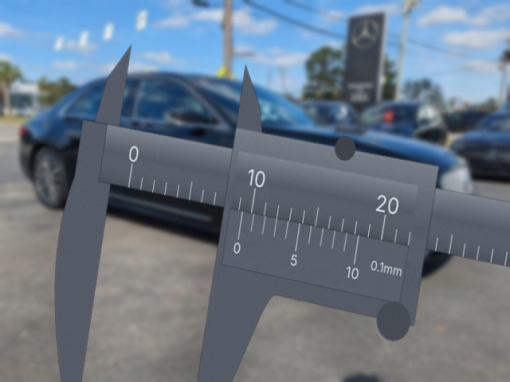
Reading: 9.3 mm
